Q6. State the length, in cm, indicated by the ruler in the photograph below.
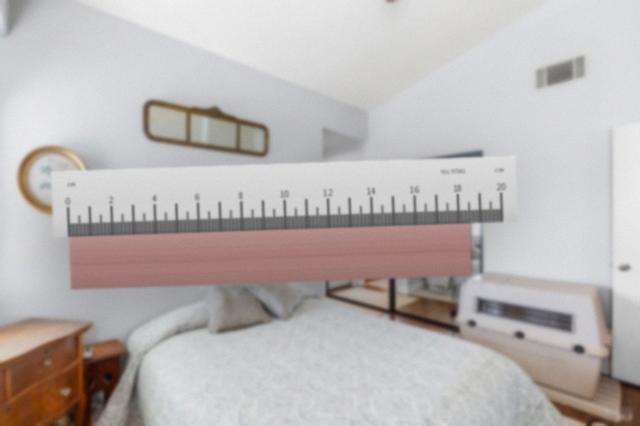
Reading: 18.5 cm
